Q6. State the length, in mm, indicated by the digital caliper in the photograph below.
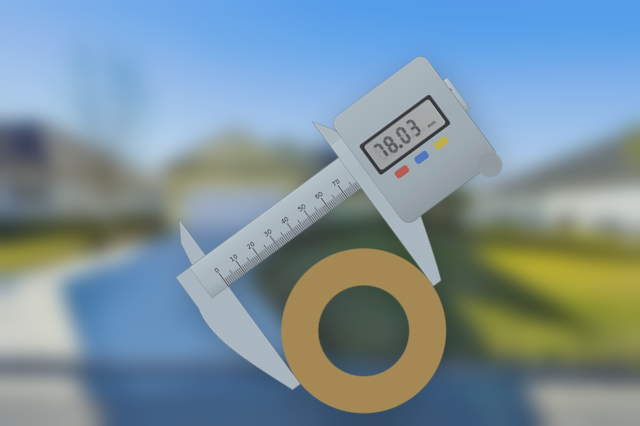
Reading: 78.03 mm
